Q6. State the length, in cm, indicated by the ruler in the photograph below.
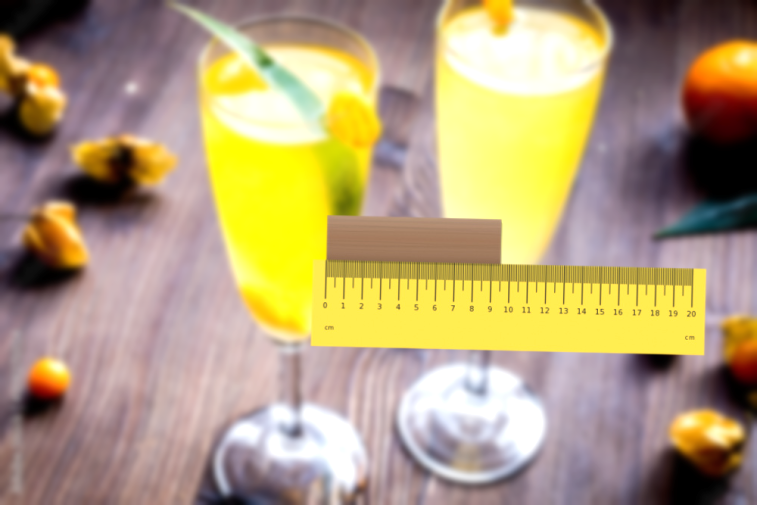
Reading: 9.5 cm
